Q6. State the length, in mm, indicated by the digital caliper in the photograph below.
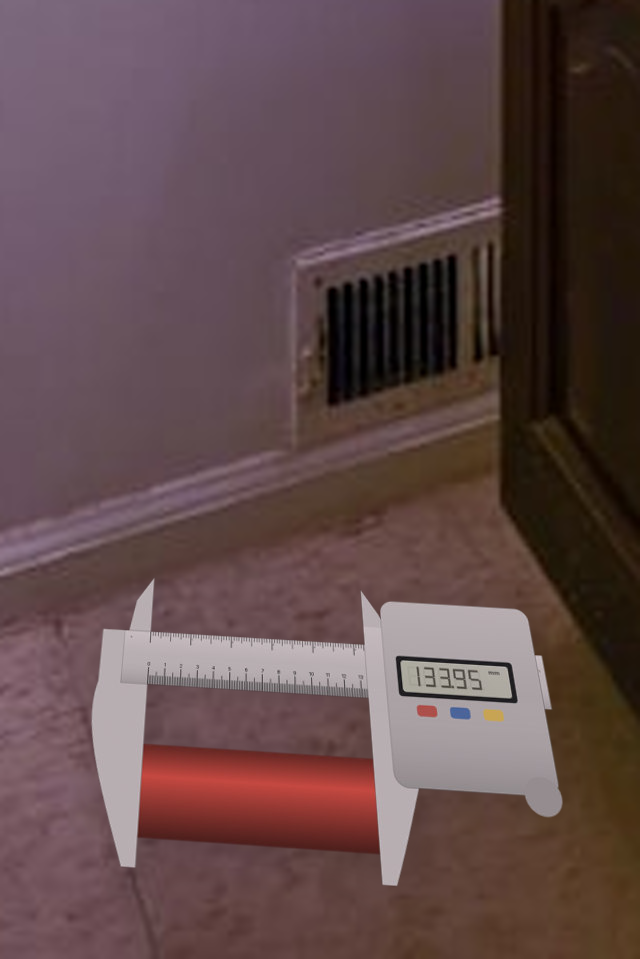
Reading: 133.95 mm
